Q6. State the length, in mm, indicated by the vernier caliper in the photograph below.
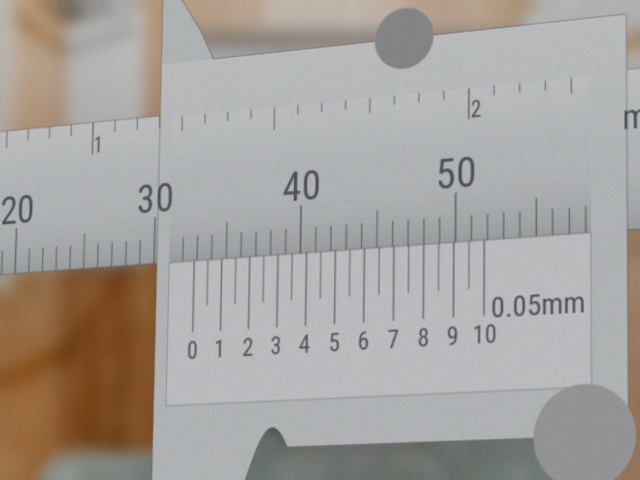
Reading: 32.8 mm
